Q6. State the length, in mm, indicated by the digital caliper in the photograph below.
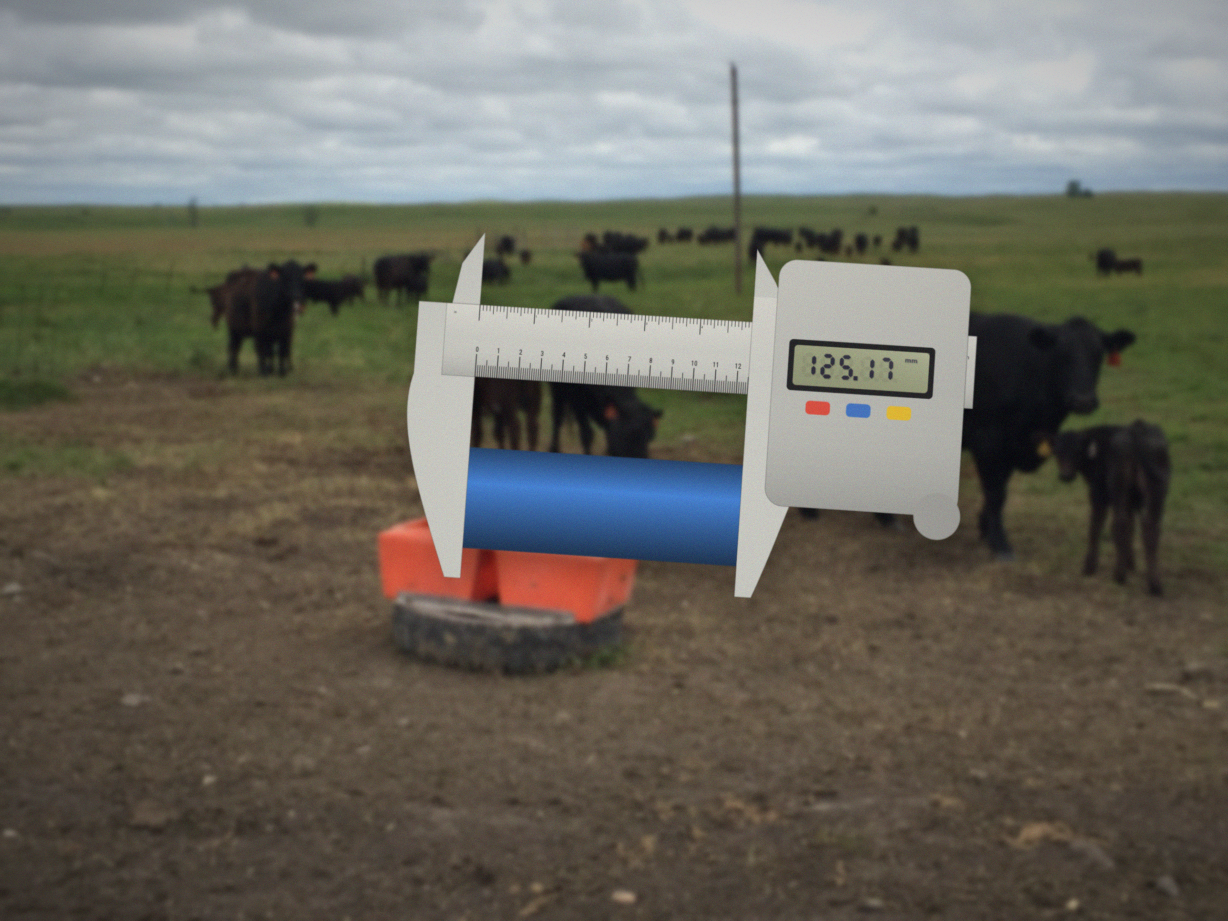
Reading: 125.17 mm
